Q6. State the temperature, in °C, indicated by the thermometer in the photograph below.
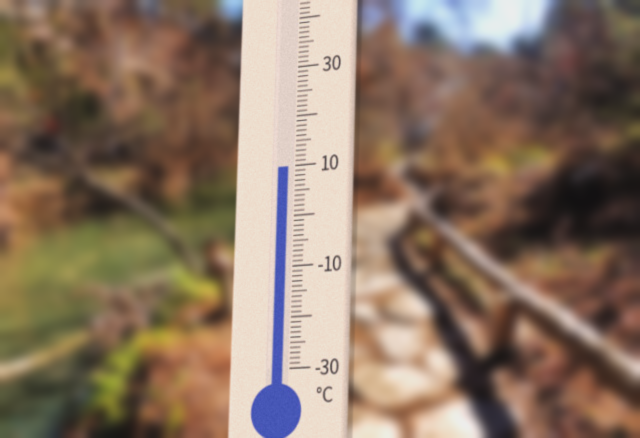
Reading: 10 °C
